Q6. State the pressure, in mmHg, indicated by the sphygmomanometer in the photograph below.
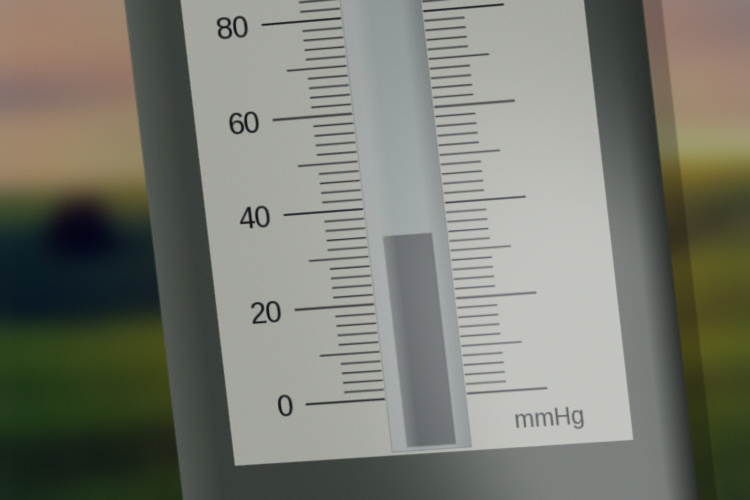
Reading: 34 mmHg
